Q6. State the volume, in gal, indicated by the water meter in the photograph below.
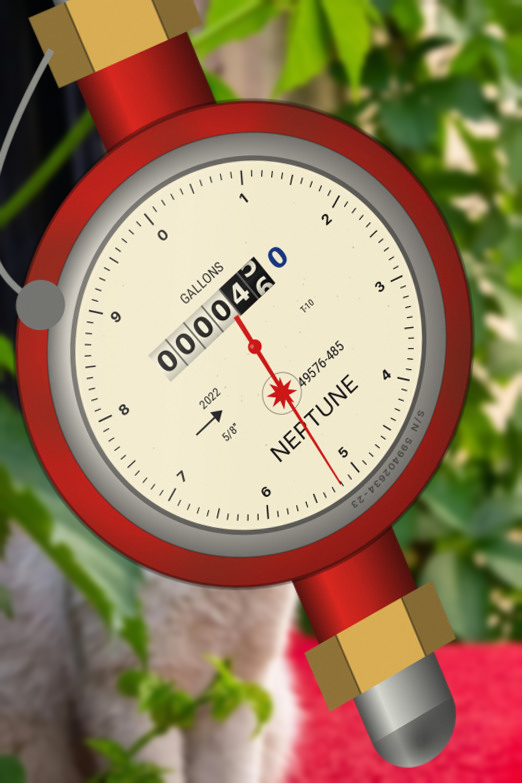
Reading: 455.2 gal
